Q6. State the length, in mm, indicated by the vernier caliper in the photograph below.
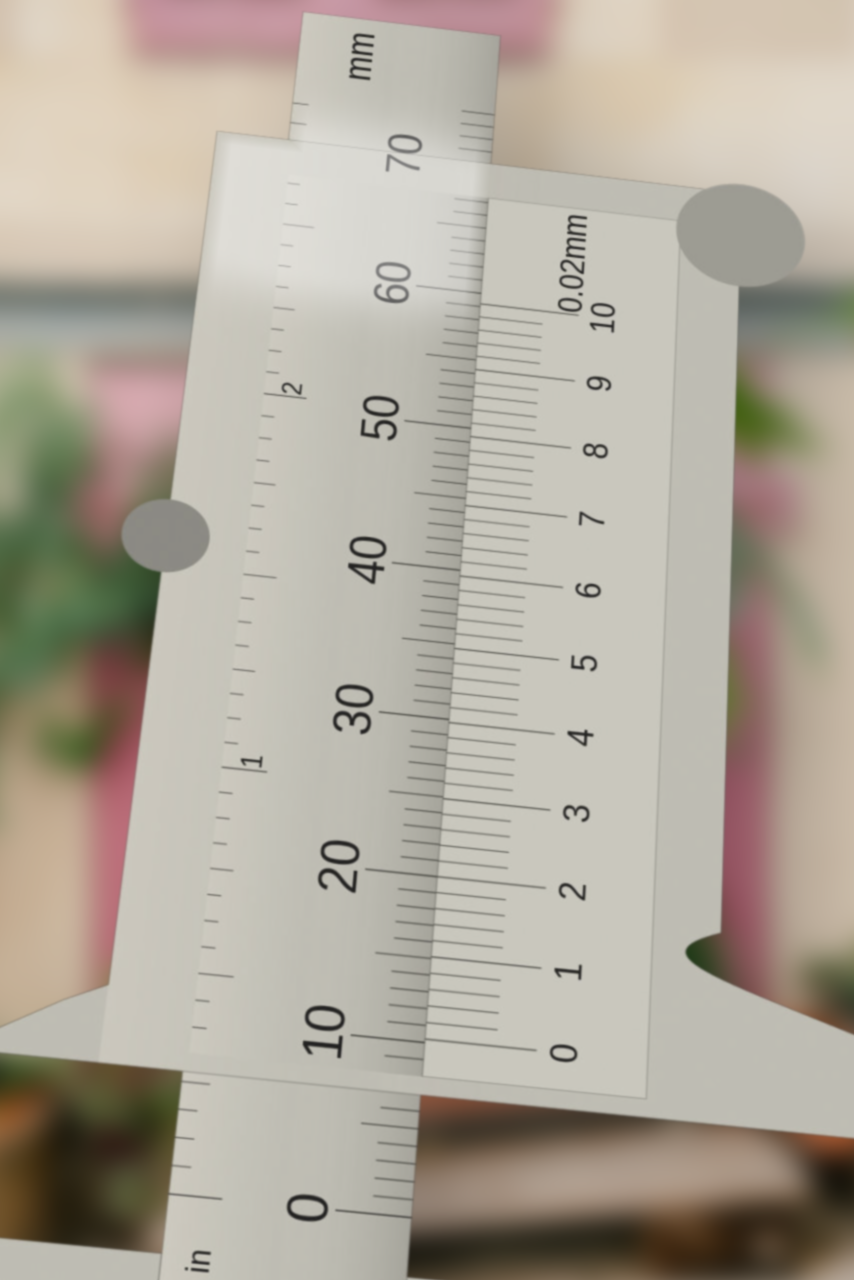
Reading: 10.2 mm
